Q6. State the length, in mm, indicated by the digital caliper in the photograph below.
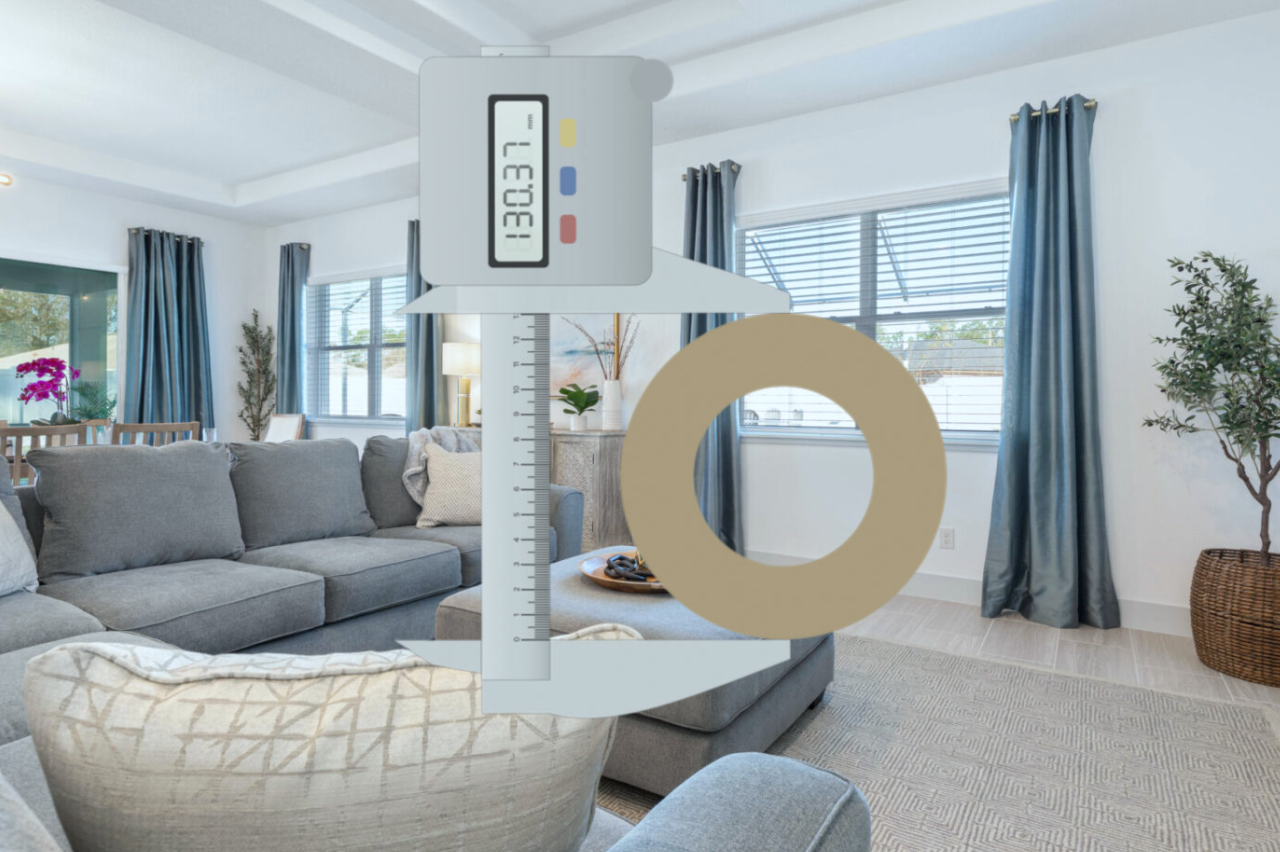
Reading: 130.37 mm
